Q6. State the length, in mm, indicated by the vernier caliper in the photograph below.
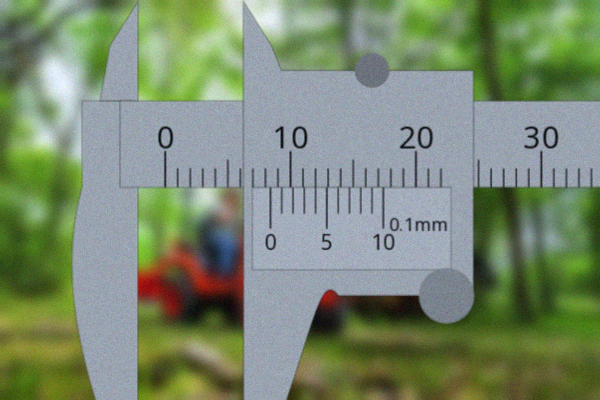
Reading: 8.4 mm
